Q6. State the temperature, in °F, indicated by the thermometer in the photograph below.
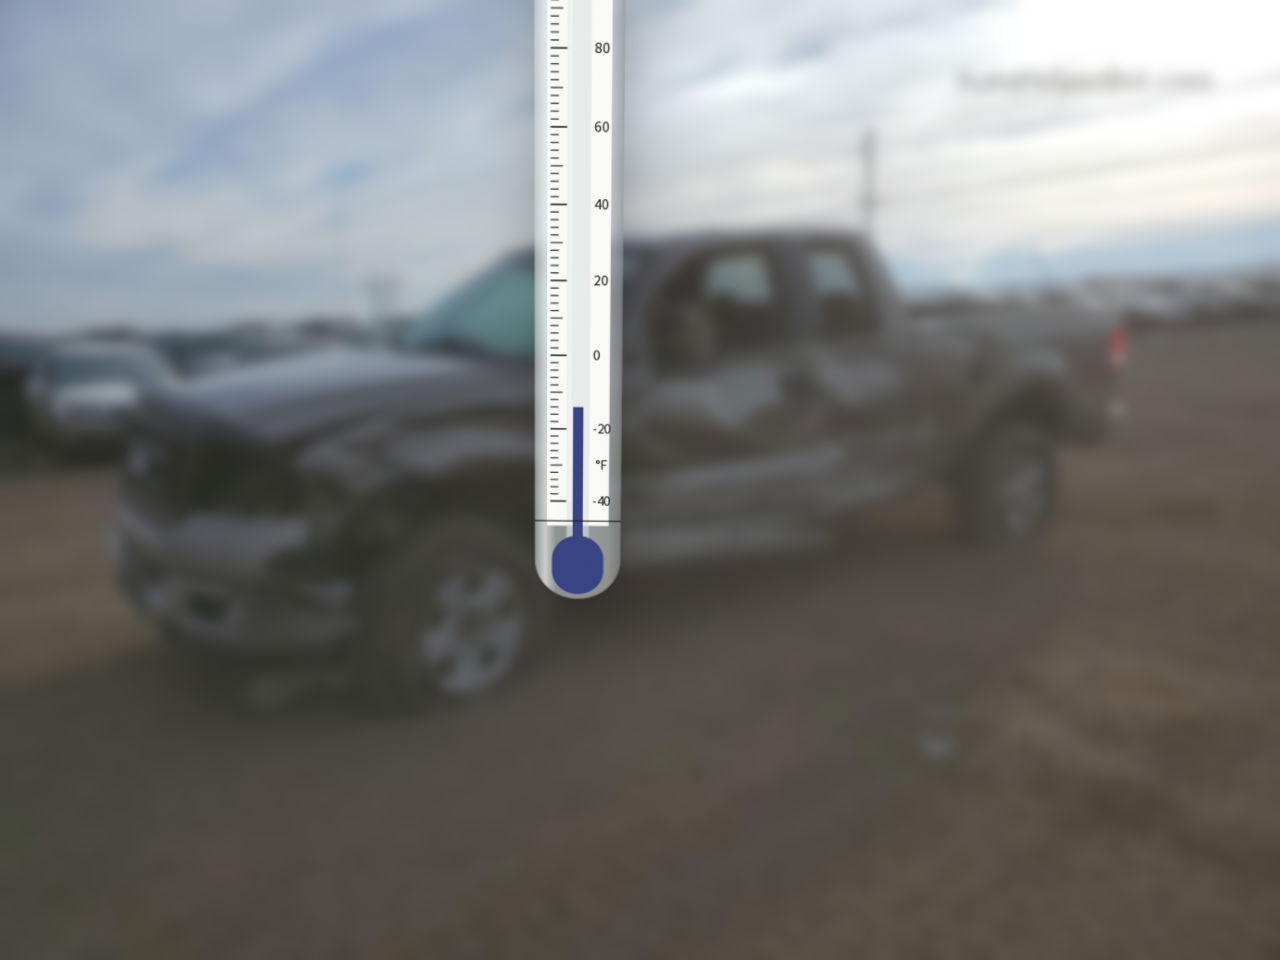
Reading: -14 °F
